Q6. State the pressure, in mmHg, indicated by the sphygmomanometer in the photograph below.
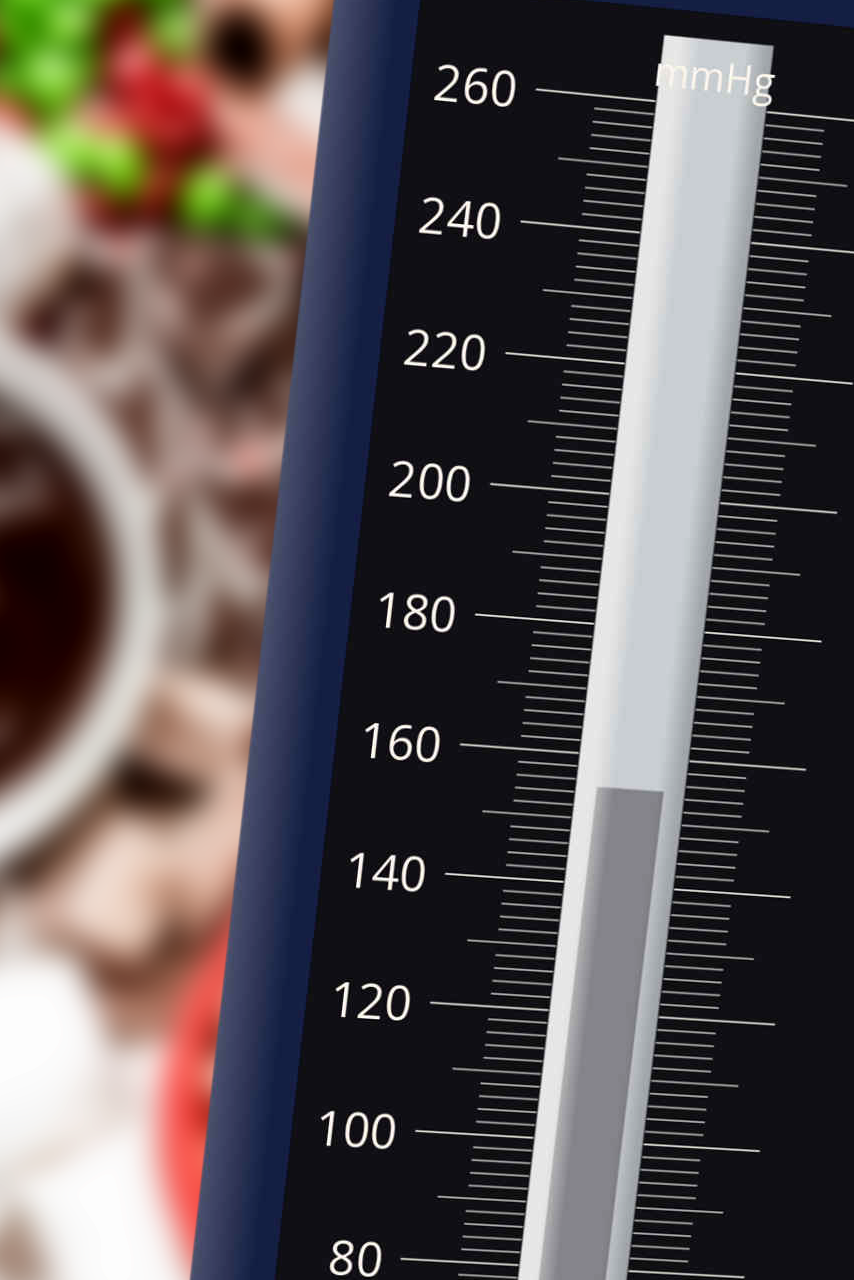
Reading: 155 mmHg
